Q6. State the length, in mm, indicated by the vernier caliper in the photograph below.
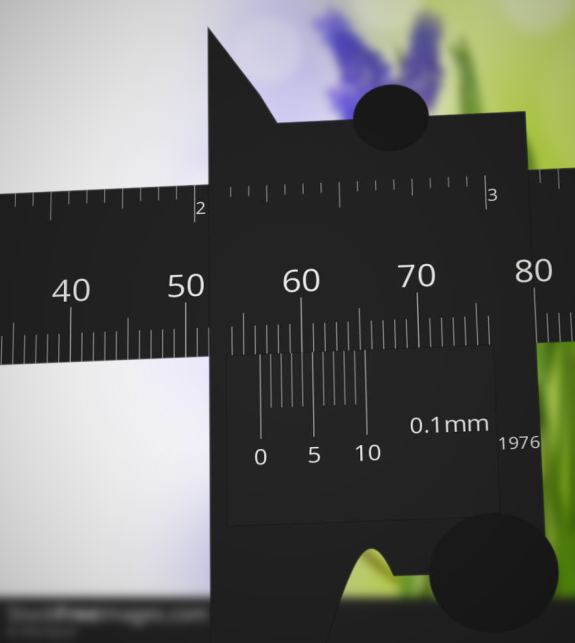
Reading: 56.4 mm
